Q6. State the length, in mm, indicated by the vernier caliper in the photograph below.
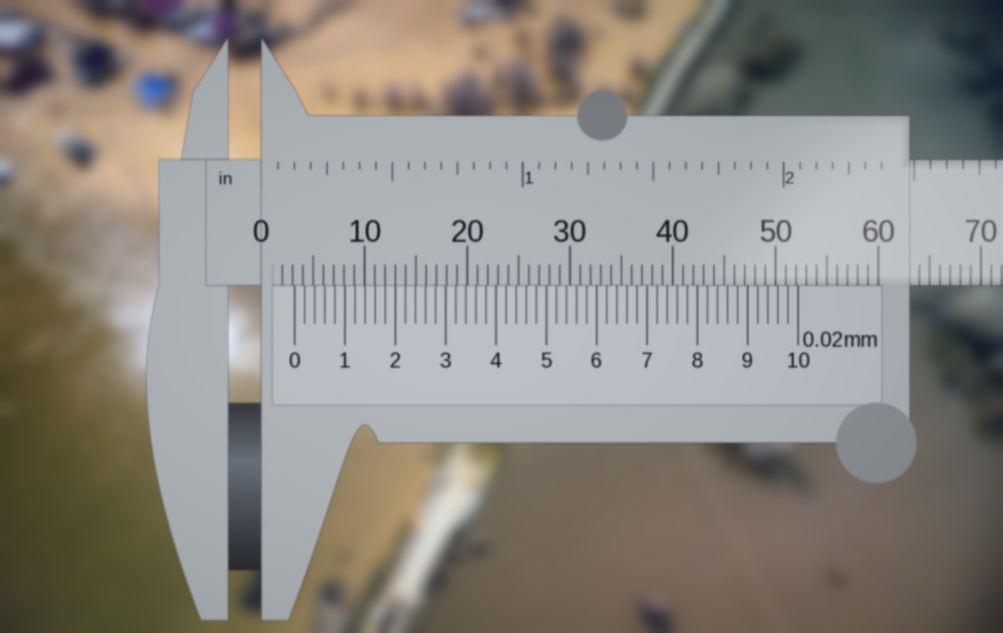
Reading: 3.2 mm
